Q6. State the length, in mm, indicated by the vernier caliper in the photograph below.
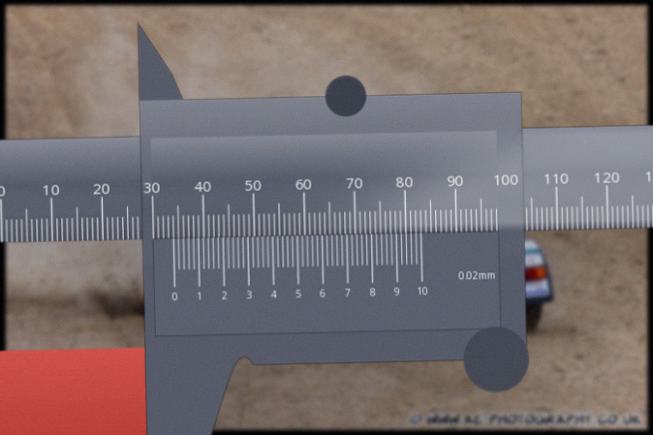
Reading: 34.0 mm
